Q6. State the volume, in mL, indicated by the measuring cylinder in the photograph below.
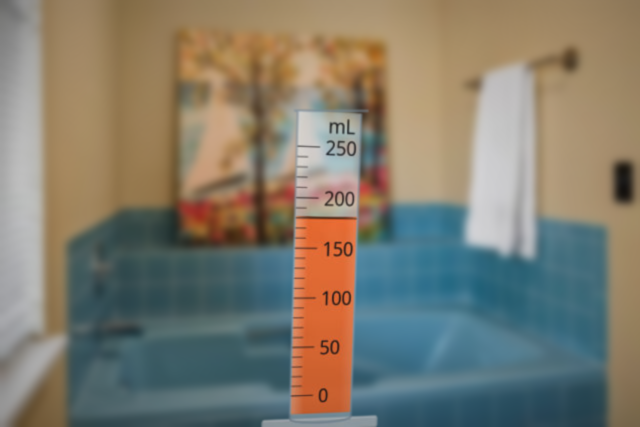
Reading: 180 mL
